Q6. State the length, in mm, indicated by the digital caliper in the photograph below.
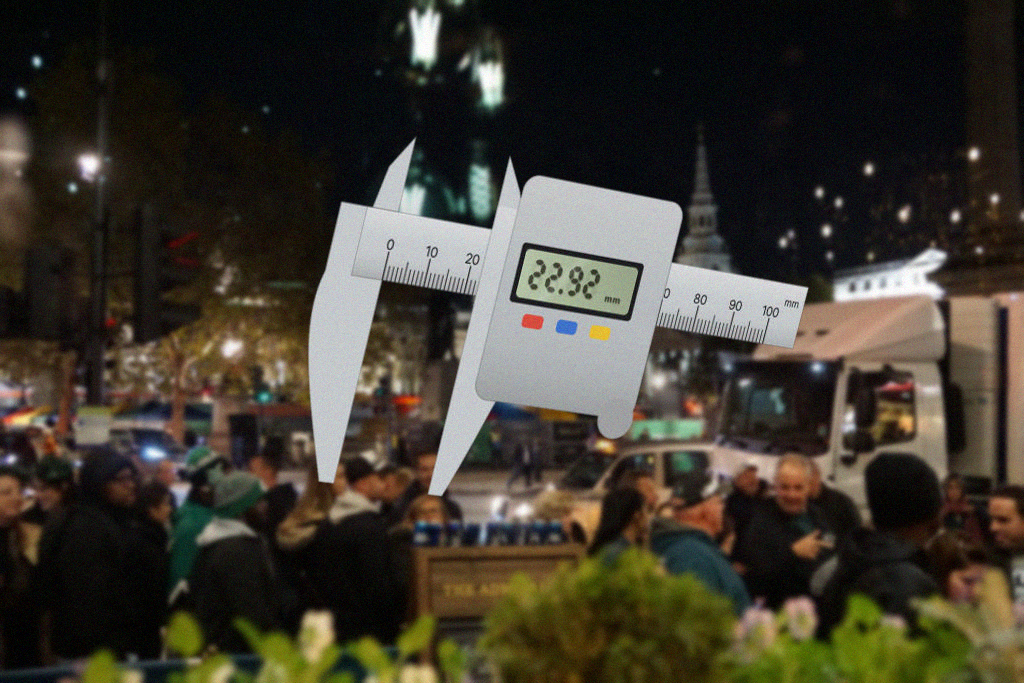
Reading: 22.92 mm
